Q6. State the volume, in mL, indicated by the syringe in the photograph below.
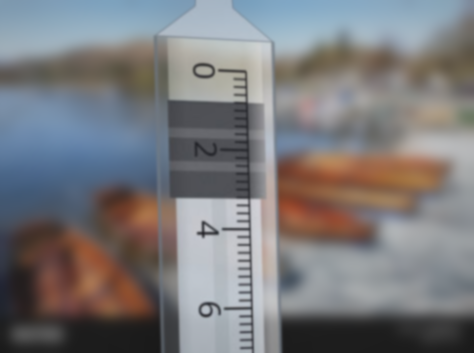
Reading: 0.8 mL
